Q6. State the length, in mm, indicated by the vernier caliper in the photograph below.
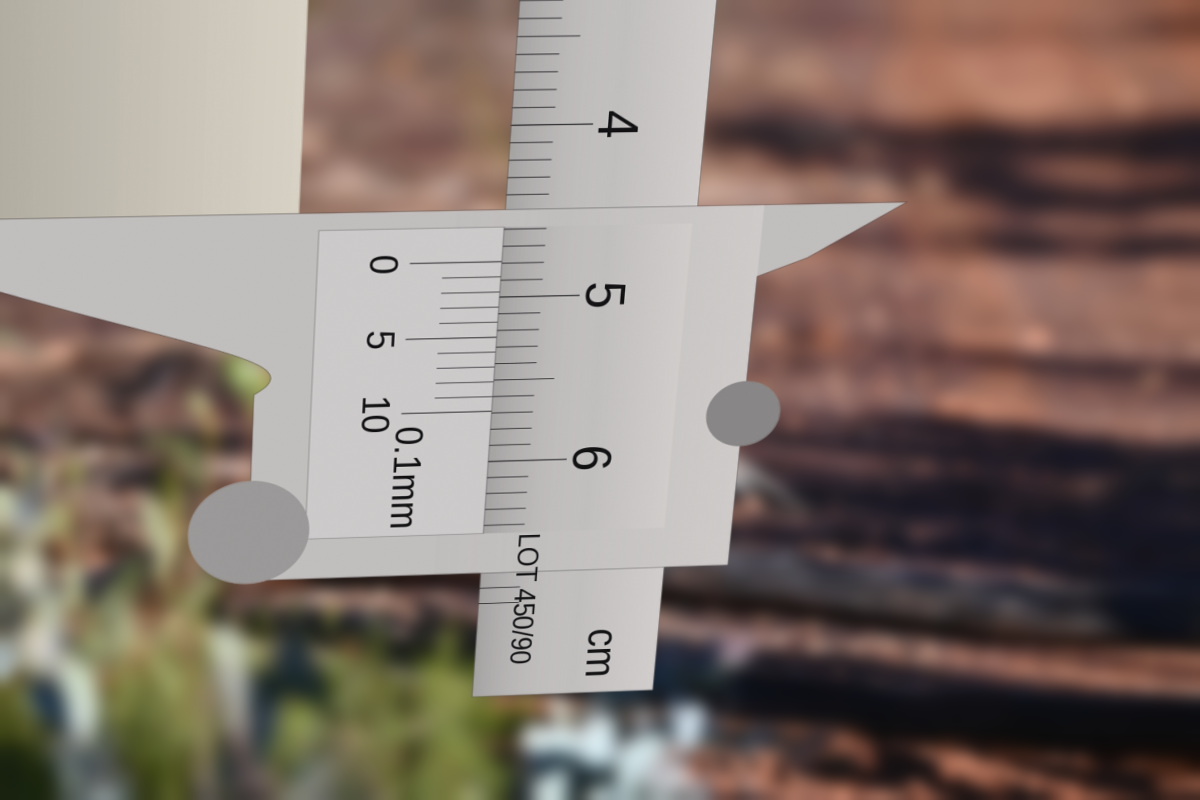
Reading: 47.9 mm
